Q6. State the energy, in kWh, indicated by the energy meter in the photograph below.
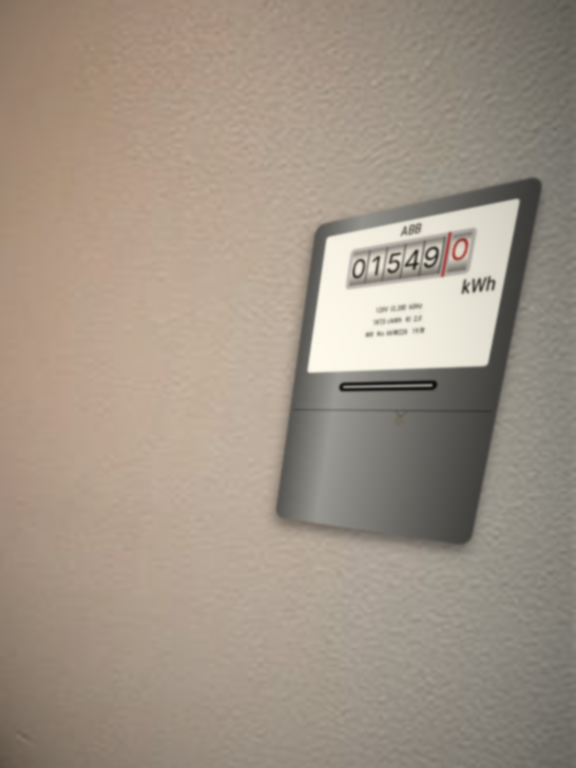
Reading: 1549.0 kWh
